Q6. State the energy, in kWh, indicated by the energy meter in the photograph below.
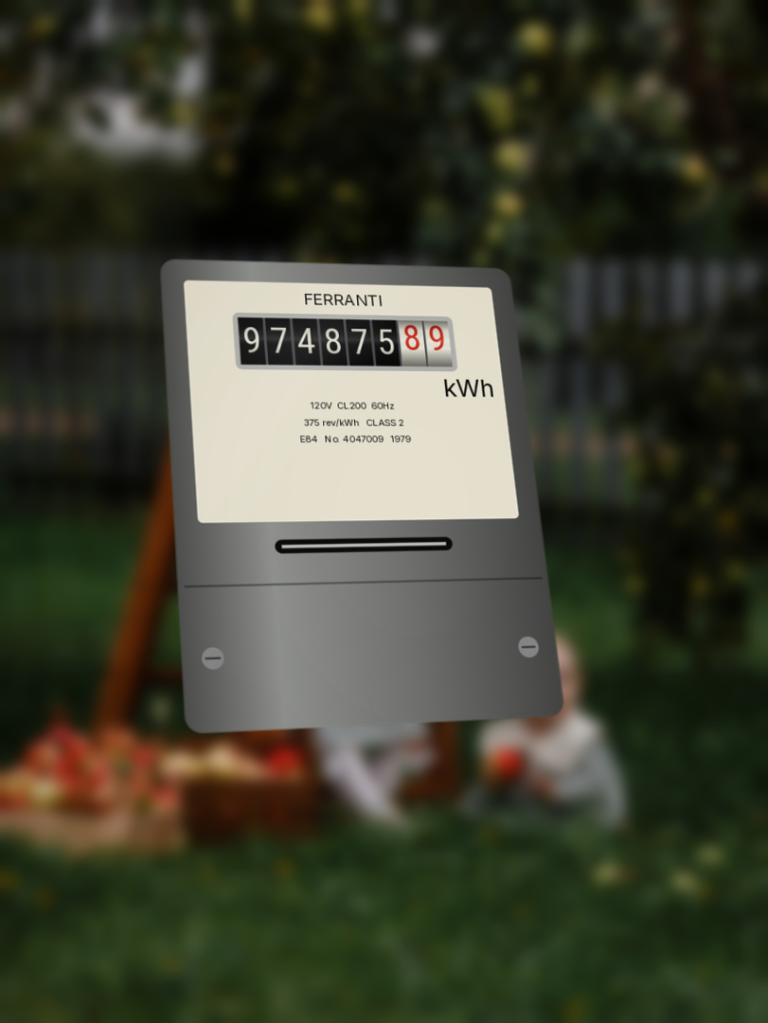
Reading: 974875.89 kWh
